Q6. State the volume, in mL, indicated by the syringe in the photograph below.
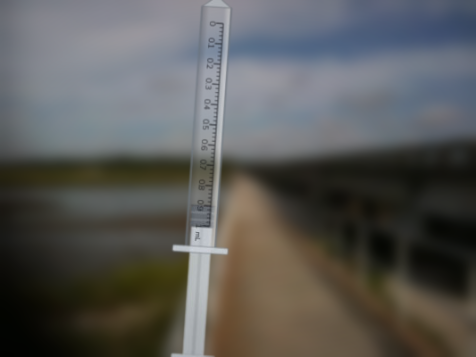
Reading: 0.9 mL
